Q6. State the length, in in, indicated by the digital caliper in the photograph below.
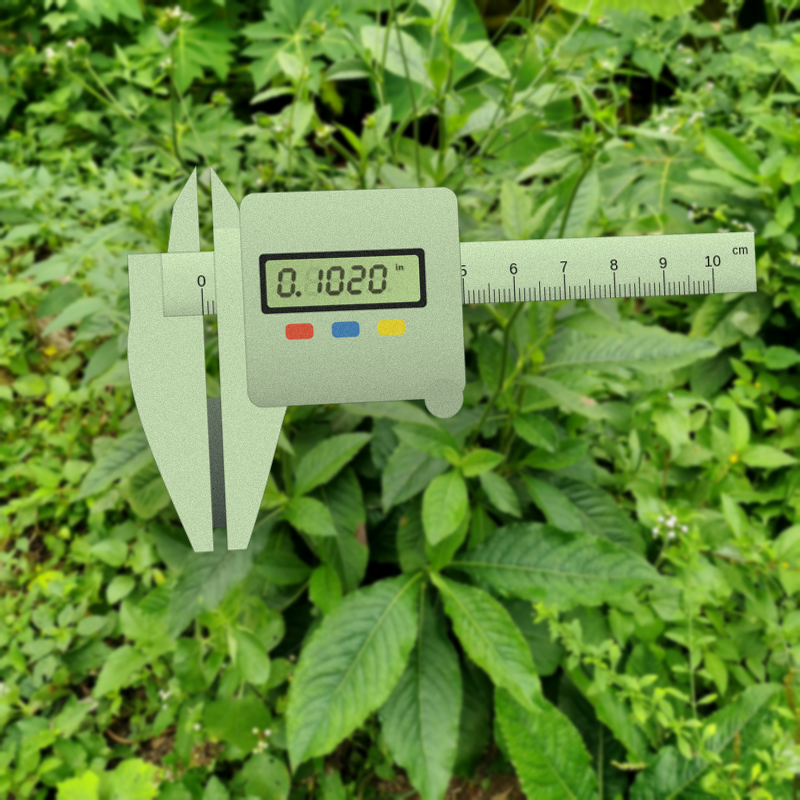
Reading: 0.1020 in
